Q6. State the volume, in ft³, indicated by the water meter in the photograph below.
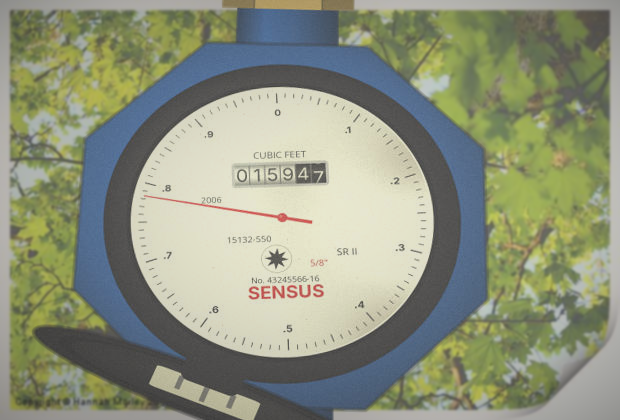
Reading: 15946.78 ft³
